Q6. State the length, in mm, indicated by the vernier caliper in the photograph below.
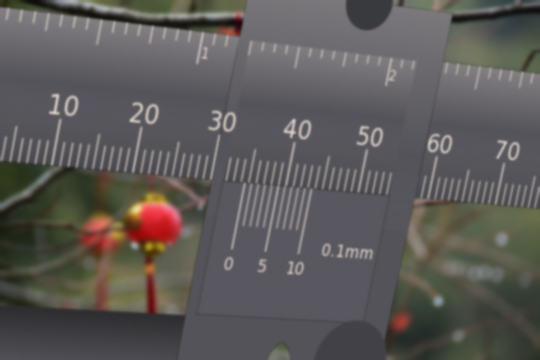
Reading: 34.5 mm
